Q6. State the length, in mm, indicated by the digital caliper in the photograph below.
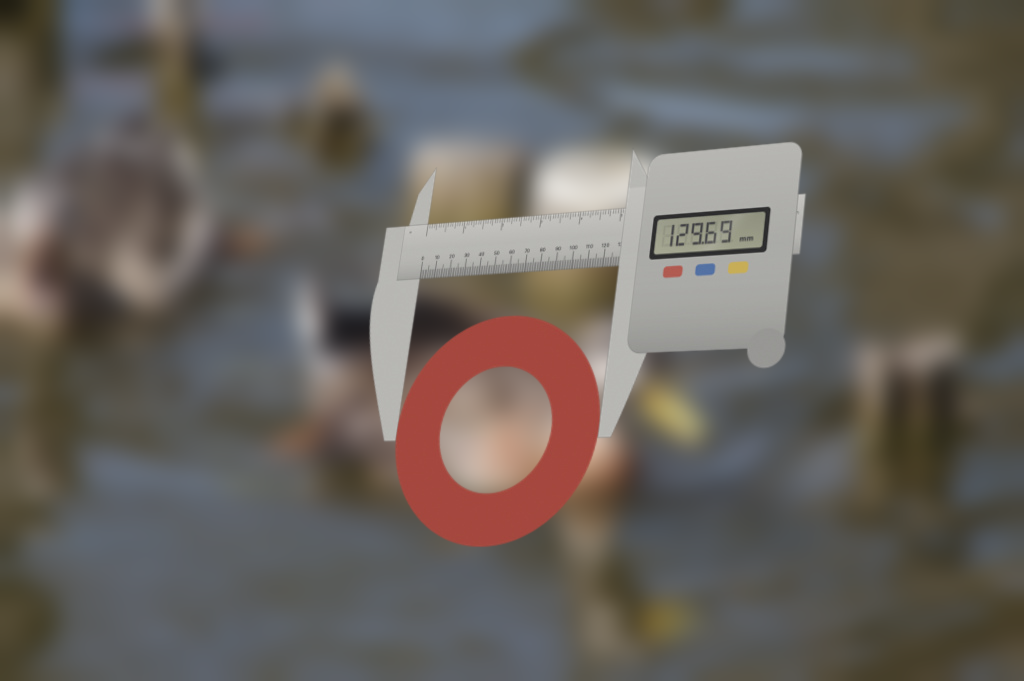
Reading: 129.69 mm
